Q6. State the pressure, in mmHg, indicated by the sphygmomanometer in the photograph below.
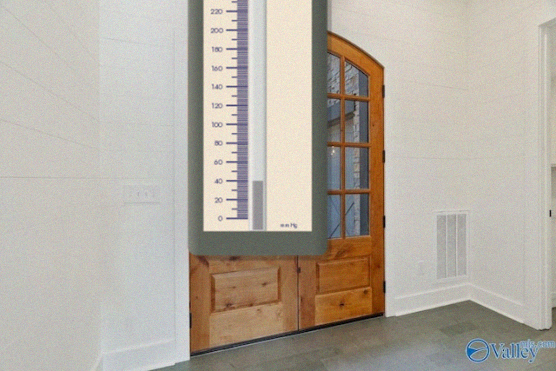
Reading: 40 mmHg
